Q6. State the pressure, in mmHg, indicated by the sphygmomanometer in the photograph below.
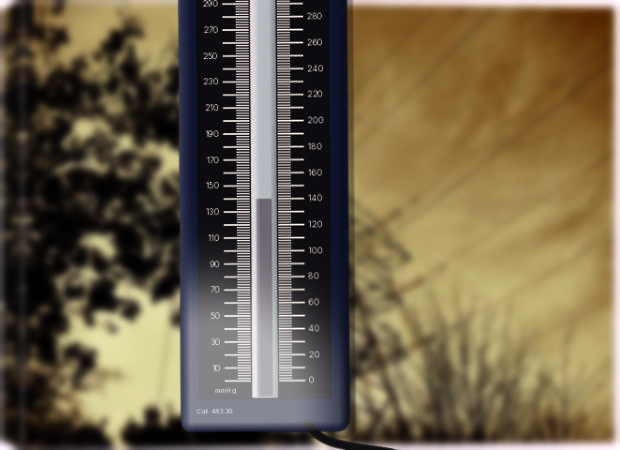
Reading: 140 mmHg
